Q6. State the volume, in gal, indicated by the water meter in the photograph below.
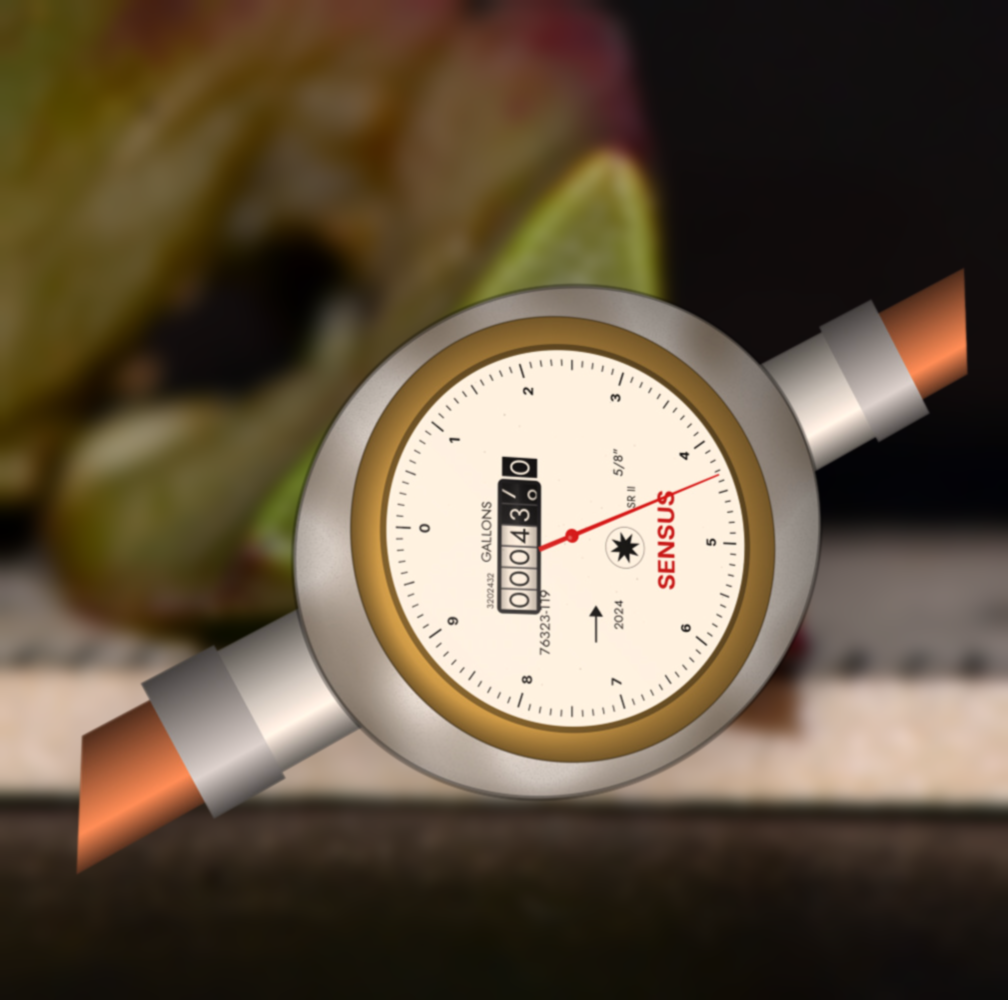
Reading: 4374.3 gal
